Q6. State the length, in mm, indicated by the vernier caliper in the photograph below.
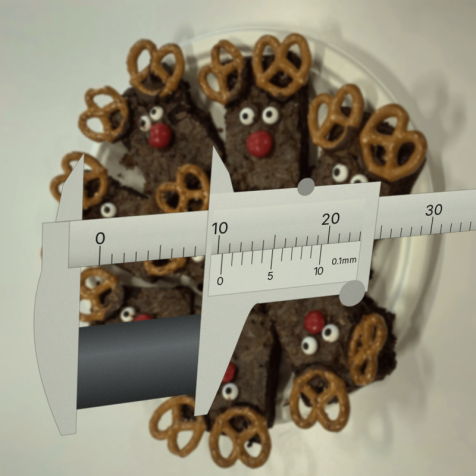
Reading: 10.4 mm
